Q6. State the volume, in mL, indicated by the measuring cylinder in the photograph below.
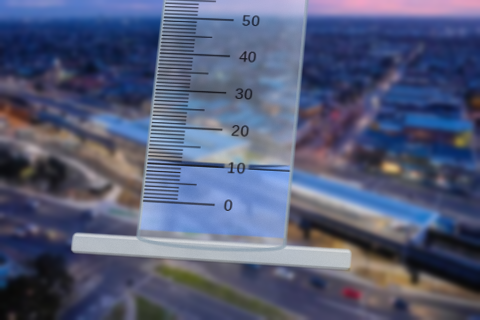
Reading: 10 mL
